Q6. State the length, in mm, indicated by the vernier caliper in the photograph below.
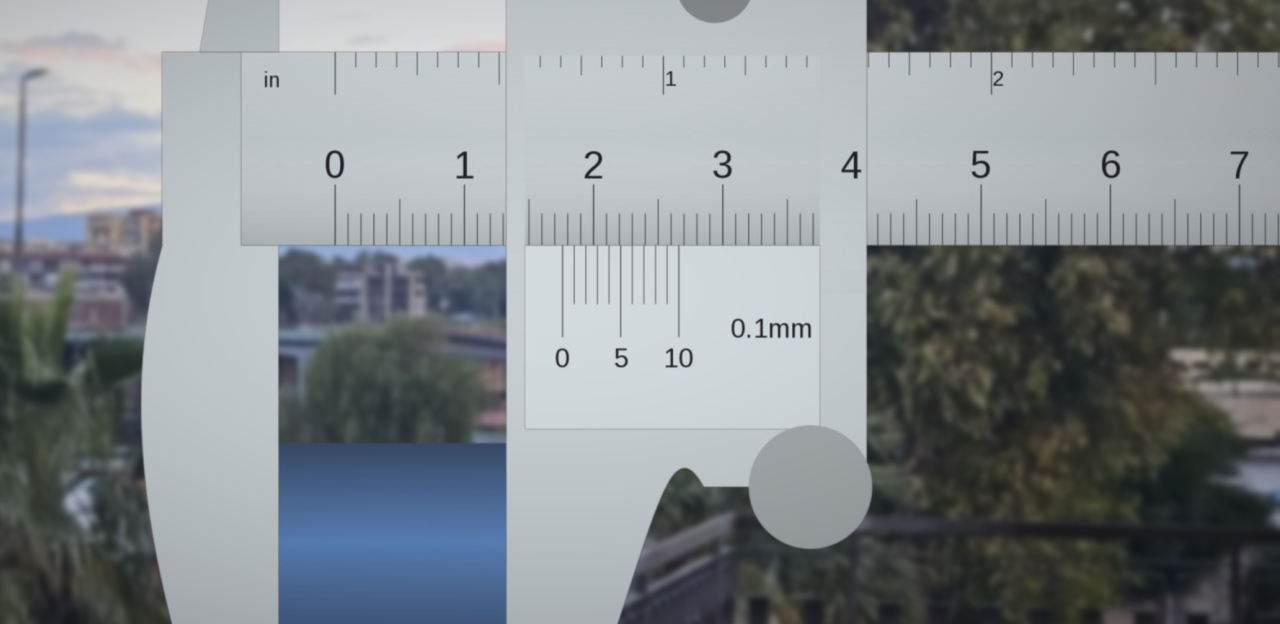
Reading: 17.6 mm
